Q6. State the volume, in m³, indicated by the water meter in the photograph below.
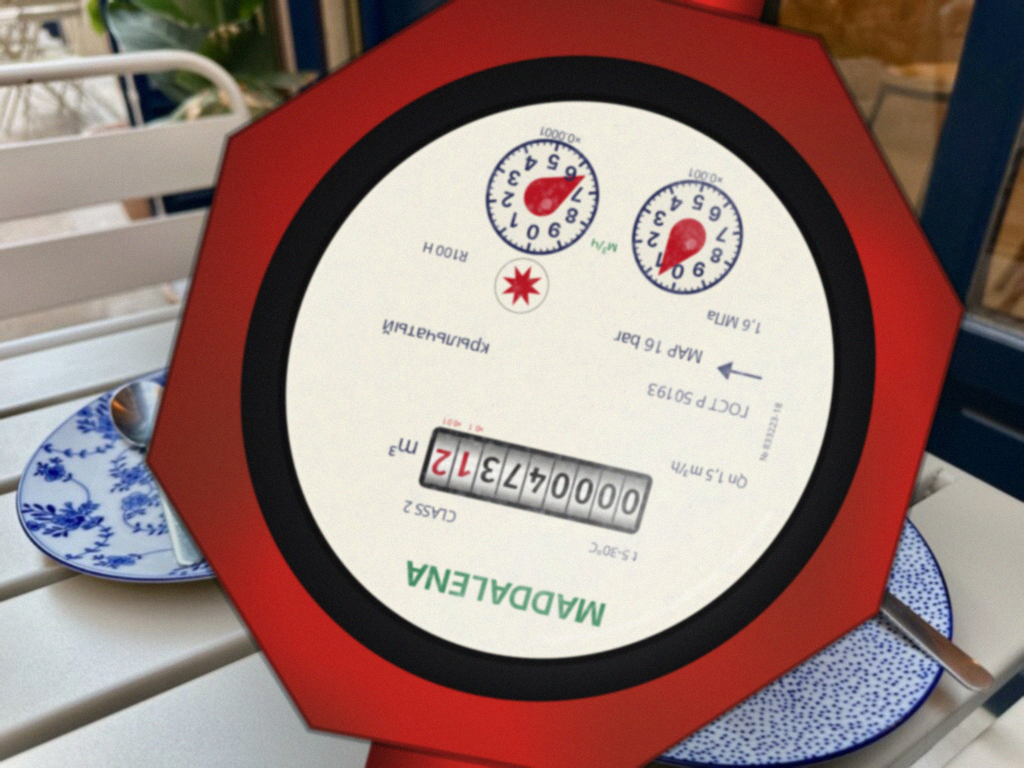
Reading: 473.1206 m³
